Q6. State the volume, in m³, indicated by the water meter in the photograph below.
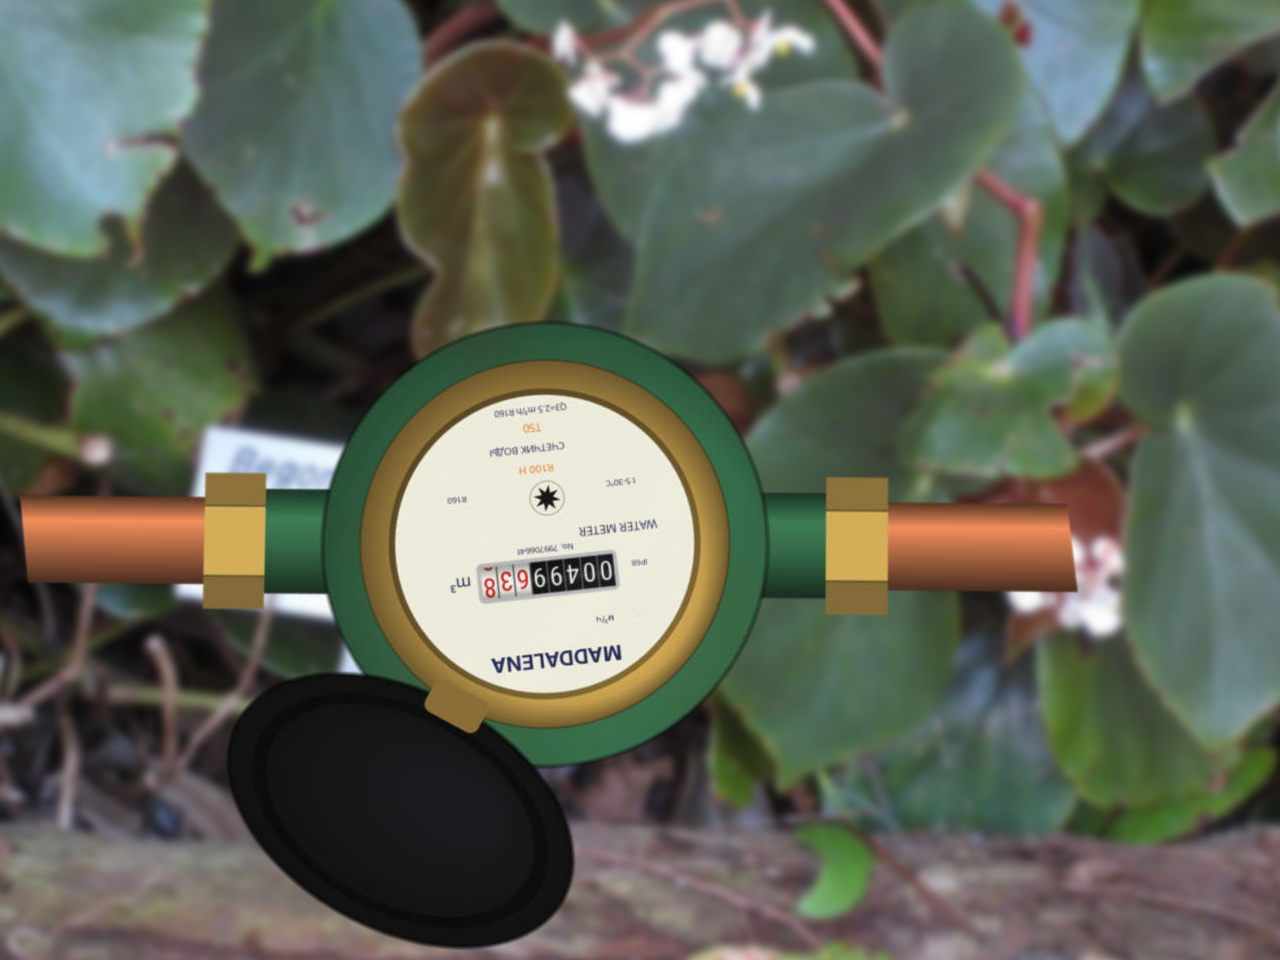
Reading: 499.638 m³
